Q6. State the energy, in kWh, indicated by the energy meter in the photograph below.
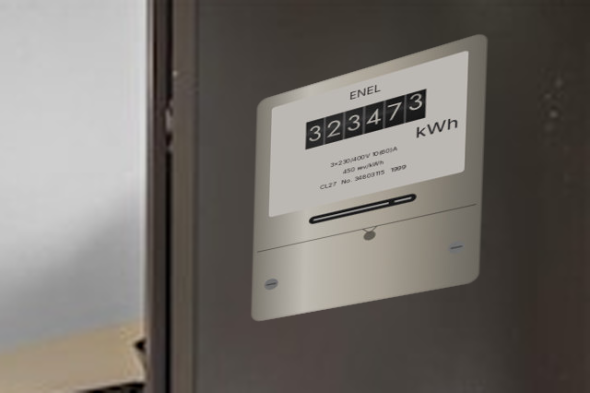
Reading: 323473 kWh
